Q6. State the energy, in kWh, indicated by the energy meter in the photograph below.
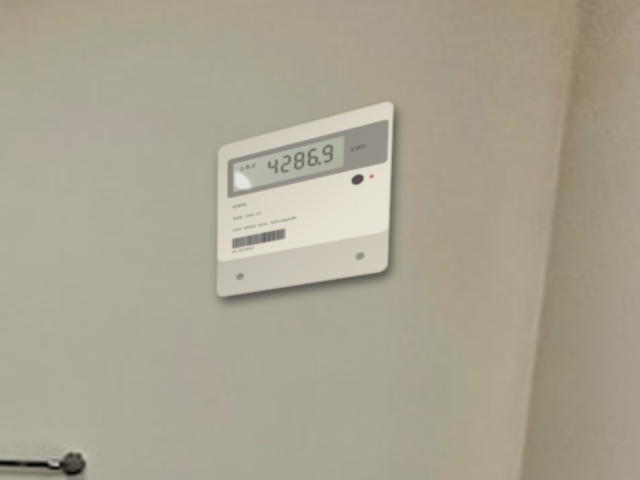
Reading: 4286.9 kWh
